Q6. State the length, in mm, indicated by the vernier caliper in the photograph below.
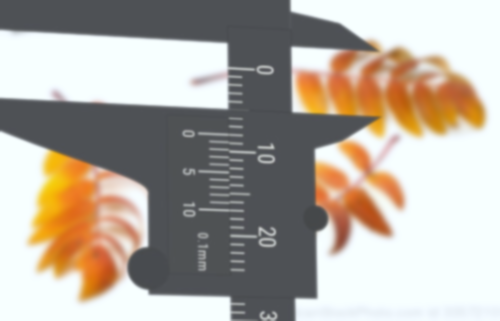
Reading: 8.0 mm
